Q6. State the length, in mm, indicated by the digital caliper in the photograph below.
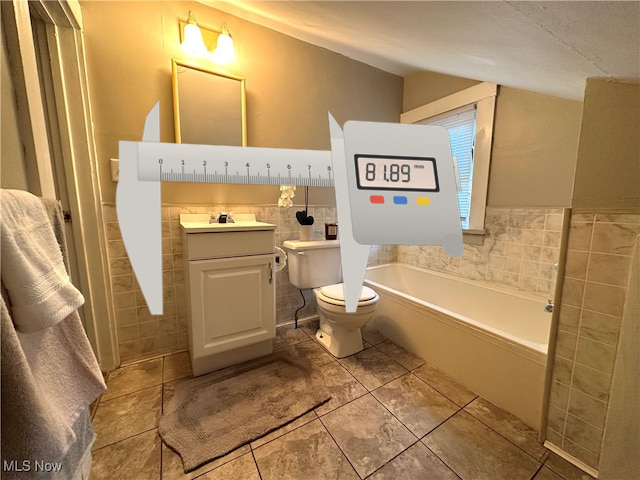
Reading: 81.89 mm
